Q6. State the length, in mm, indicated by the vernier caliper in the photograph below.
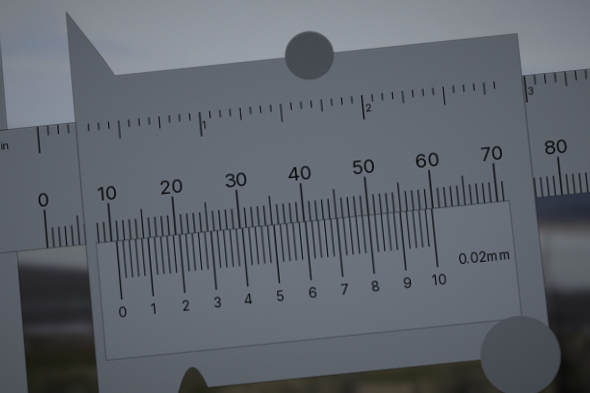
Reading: 10.8 mm
